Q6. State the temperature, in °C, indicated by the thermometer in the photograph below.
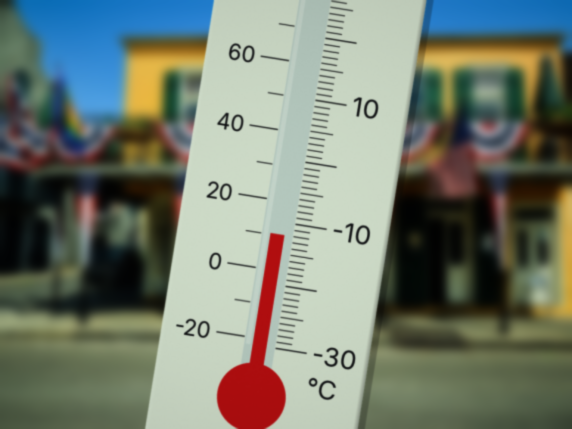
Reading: -12 °C
